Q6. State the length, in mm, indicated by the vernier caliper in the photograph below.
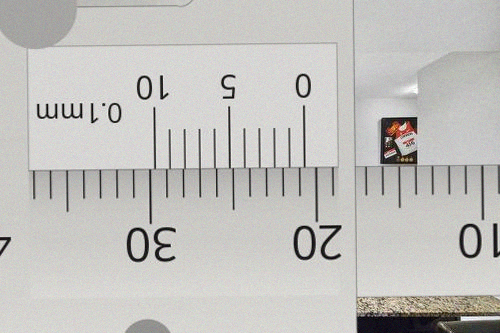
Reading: 20.7 mm
